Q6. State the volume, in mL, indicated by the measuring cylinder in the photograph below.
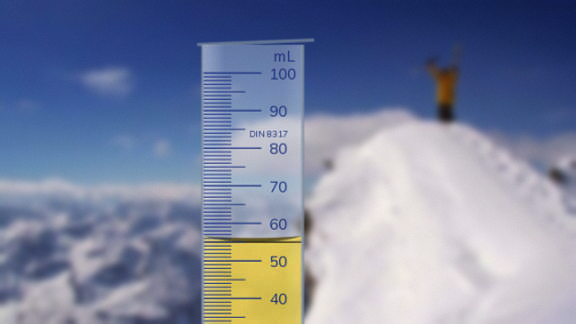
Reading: 55 mL
